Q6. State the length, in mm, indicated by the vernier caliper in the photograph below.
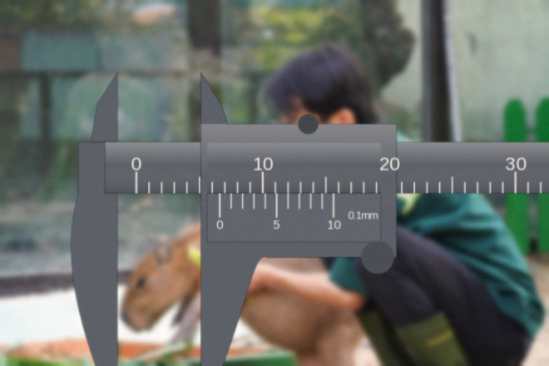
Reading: 6.6 mm
